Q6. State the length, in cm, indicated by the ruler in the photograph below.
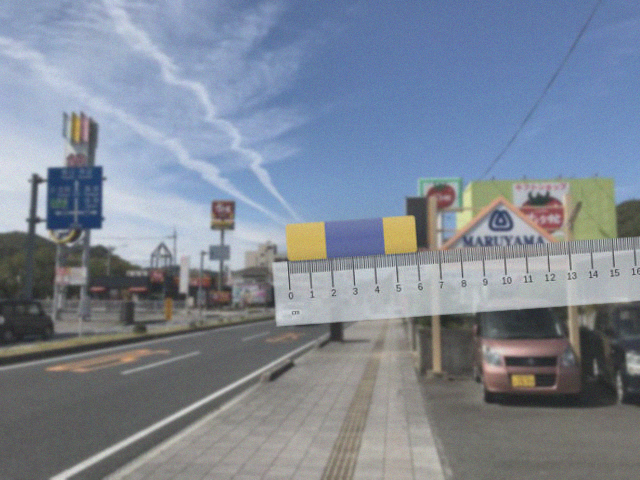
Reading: 6 cm
